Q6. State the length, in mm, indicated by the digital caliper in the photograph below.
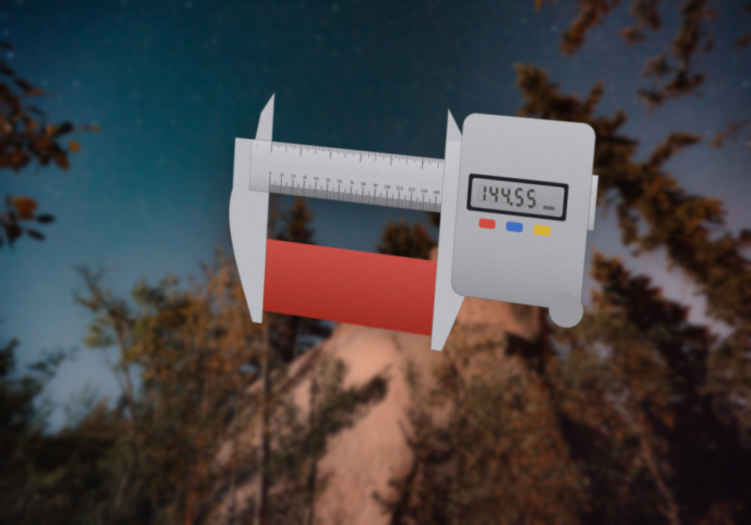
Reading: 144.55 mm
